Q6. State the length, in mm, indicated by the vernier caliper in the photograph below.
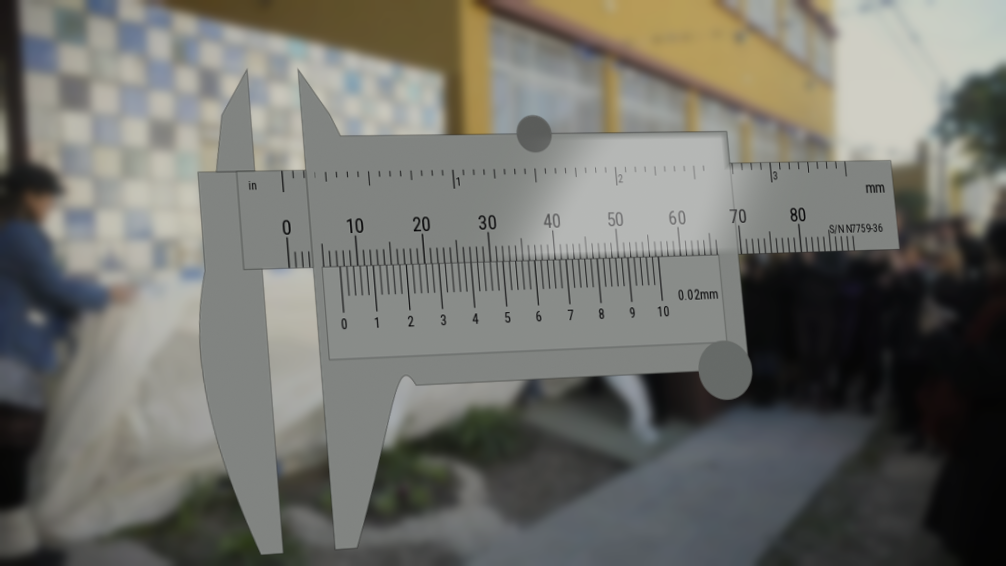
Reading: 7.4 mm
